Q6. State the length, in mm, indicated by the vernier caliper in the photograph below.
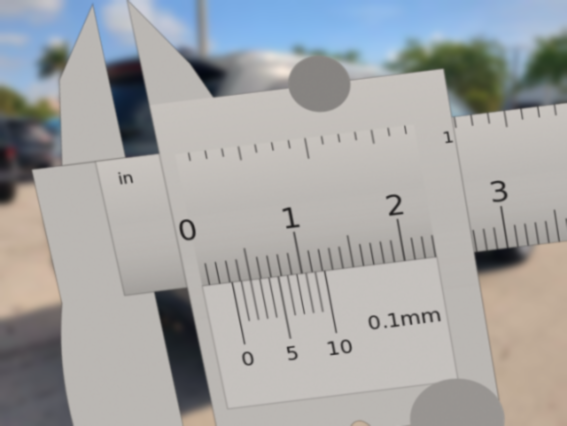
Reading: 3.2 mm
